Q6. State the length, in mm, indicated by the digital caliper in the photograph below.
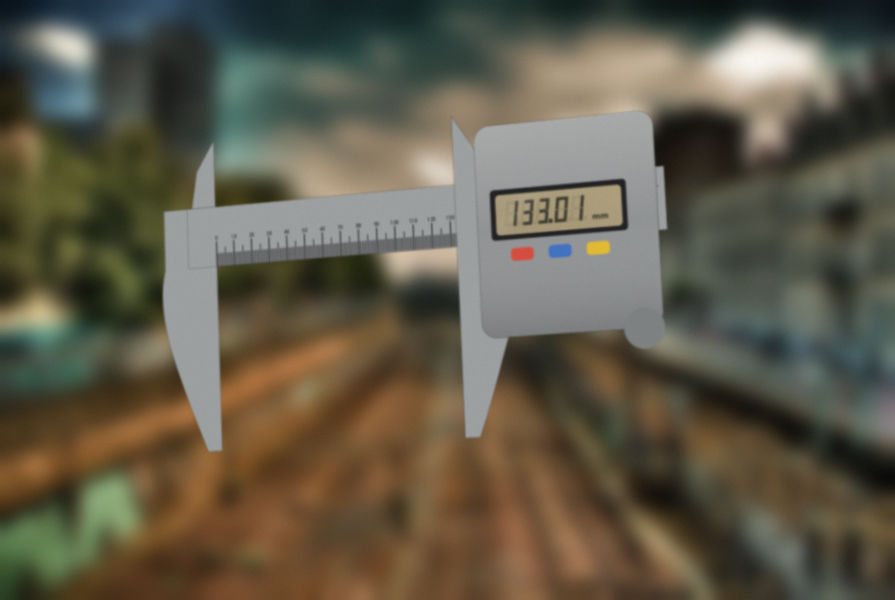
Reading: 133.01 mm
